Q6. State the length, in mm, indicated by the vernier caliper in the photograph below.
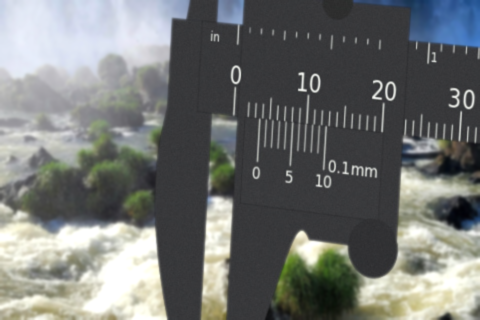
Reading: 3.6 mm
